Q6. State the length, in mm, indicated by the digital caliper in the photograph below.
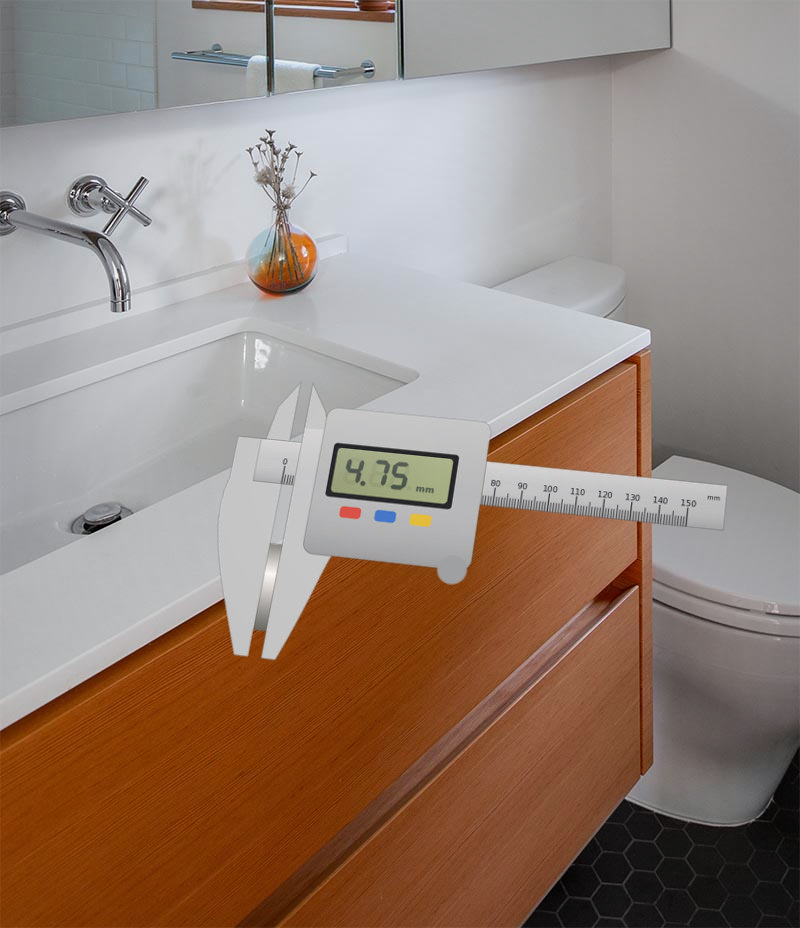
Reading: 4.75 mm
